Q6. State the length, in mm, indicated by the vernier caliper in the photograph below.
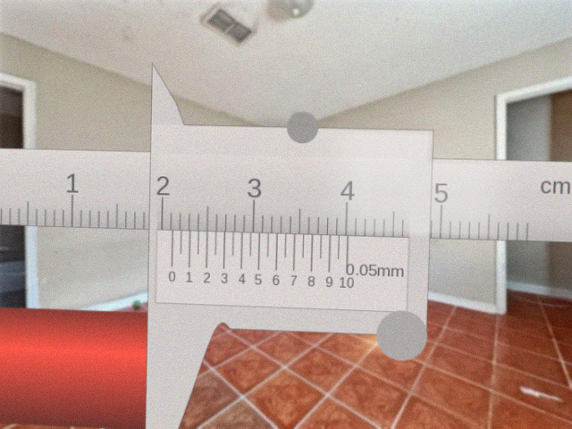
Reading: 21.2 mm
